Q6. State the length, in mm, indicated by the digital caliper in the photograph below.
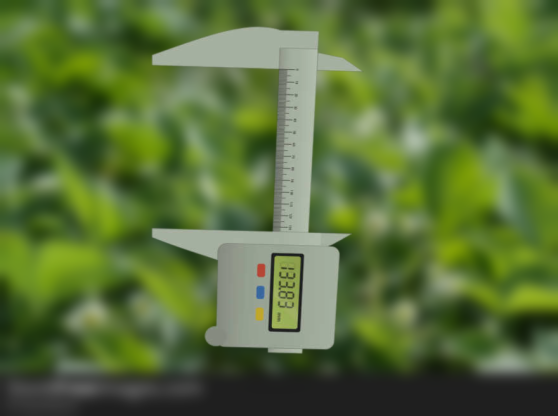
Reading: 133.83 mm
